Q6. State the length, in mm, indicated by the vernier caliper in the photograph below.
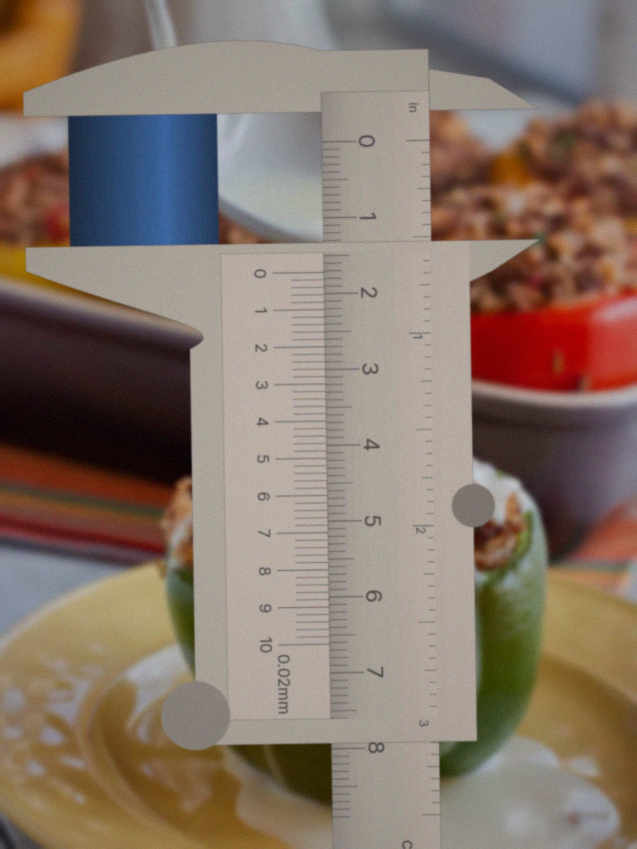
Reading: 17.2 mm
